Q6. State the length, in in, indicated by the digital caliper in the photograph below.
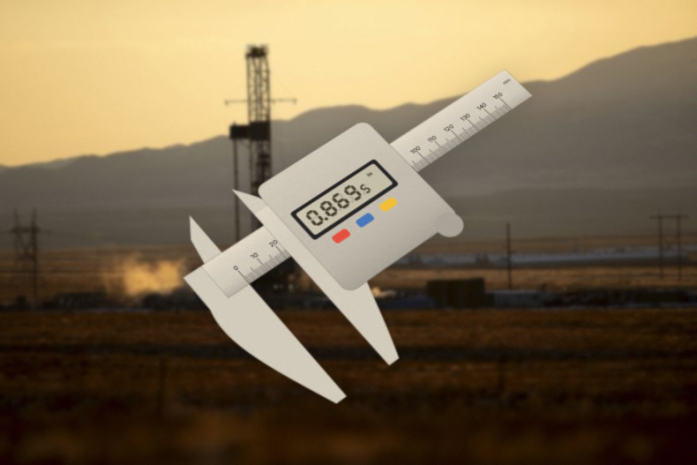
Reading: 0.8695 in
